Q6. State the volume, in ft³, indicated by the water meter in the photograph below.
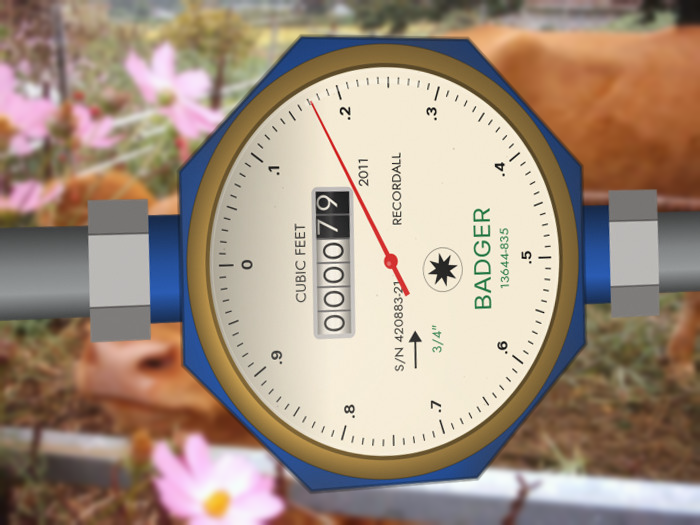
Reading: 79.17 ft³
